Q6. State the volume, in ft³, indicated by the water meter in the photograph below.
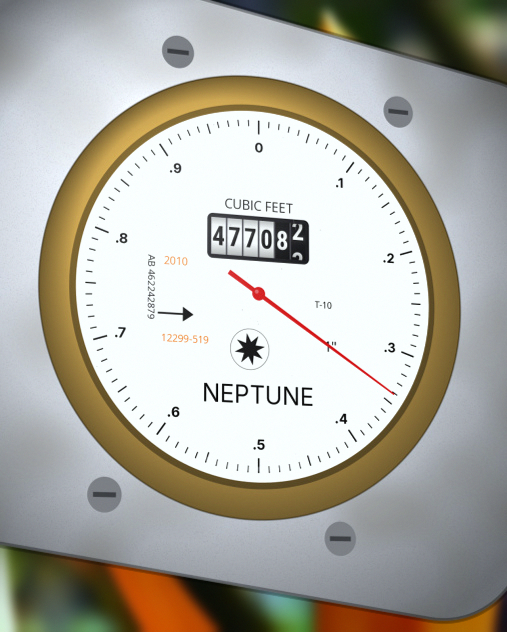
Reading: 477082.34 ft³
